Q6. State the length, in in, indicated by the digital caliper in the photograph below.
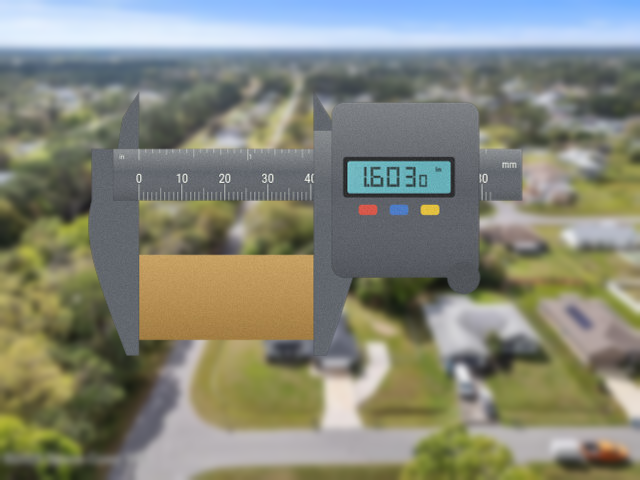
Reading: 1.6030 in
